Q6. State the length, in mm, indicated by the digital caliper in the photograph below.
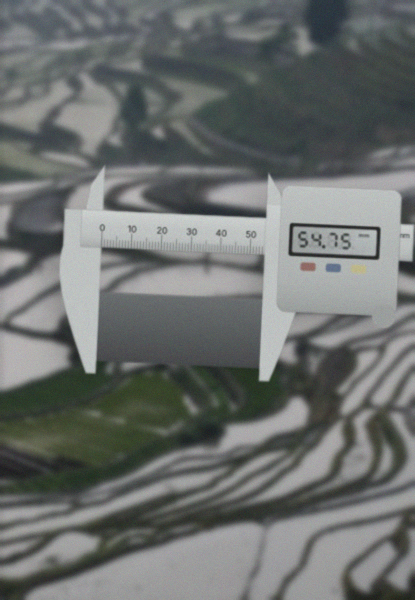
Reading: 54.75 mm
